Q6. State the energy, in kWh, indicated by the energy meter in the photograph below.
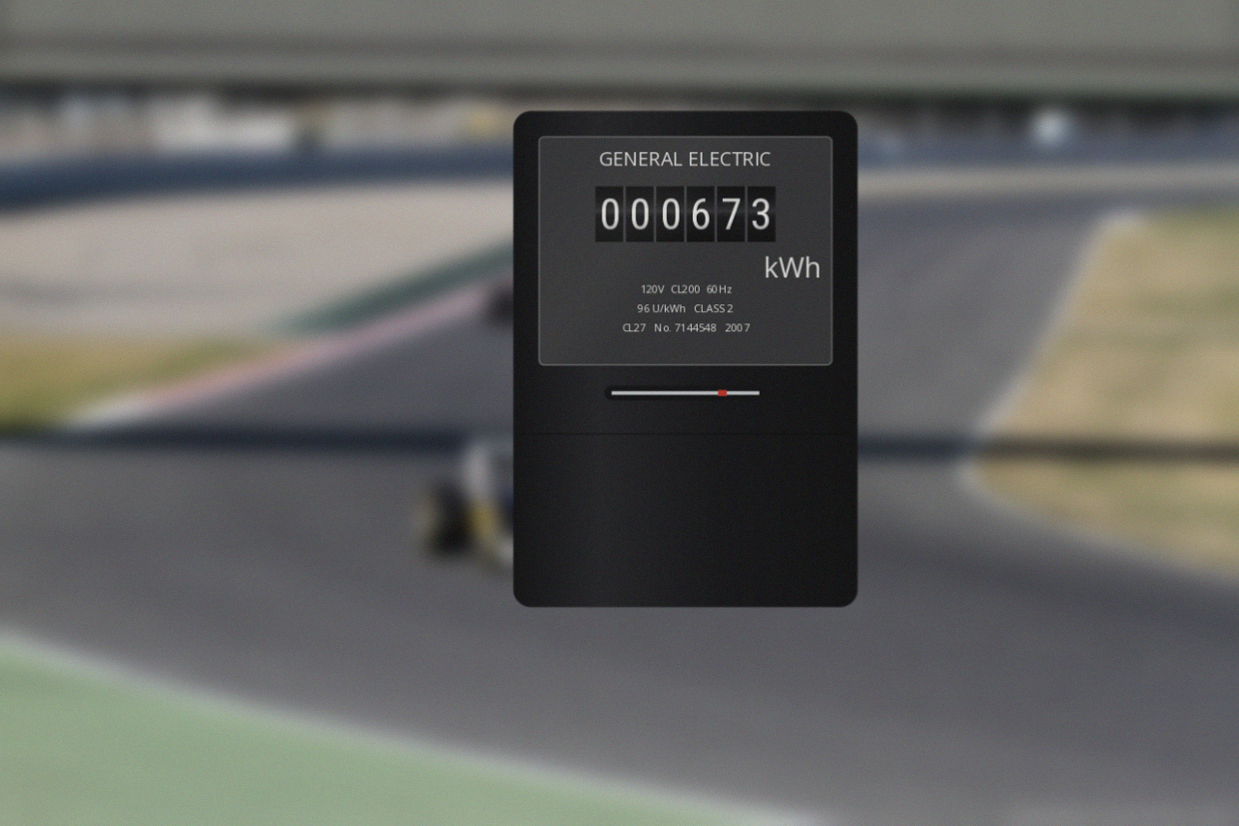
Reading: 673 kWh
